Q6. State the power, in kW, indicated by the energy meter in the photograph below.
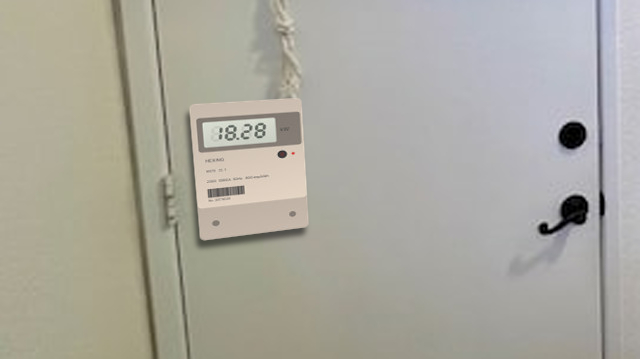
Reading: 18.28 kW
